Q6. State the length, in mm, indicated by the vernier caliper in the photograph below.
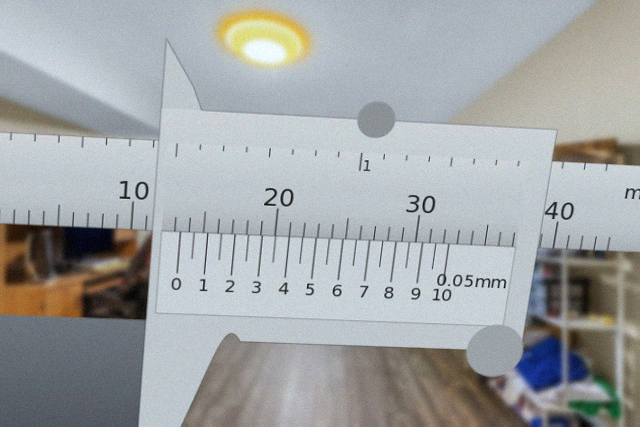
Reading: 13.4 mm
